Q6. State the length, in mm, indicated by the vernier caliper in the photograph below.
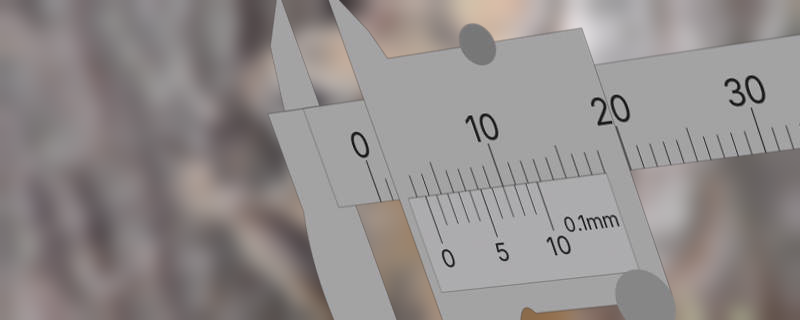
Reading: 3.7 mm
